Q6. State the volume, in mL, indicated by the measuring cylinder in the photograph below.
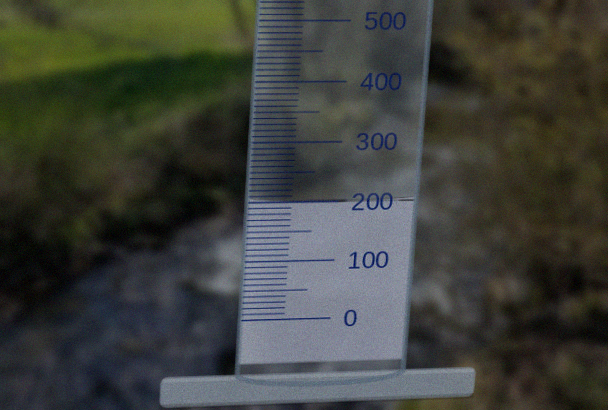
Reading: 200 mL
